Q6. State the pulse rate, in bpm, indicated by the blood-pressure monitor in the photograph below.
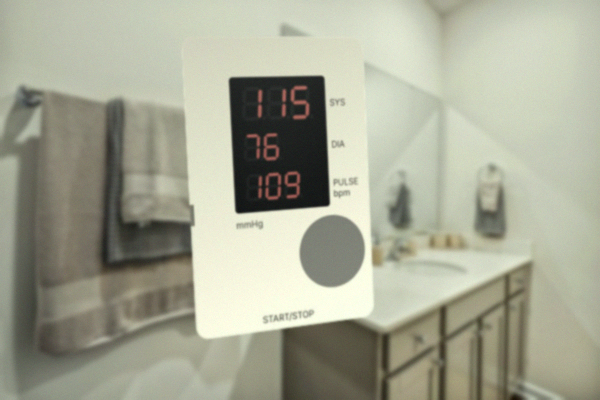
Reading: 109 bpm
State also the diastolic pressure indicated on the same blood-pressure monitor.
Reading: 76 mmHg
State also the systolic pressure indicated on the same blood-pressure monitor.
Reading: 115 mmHg
